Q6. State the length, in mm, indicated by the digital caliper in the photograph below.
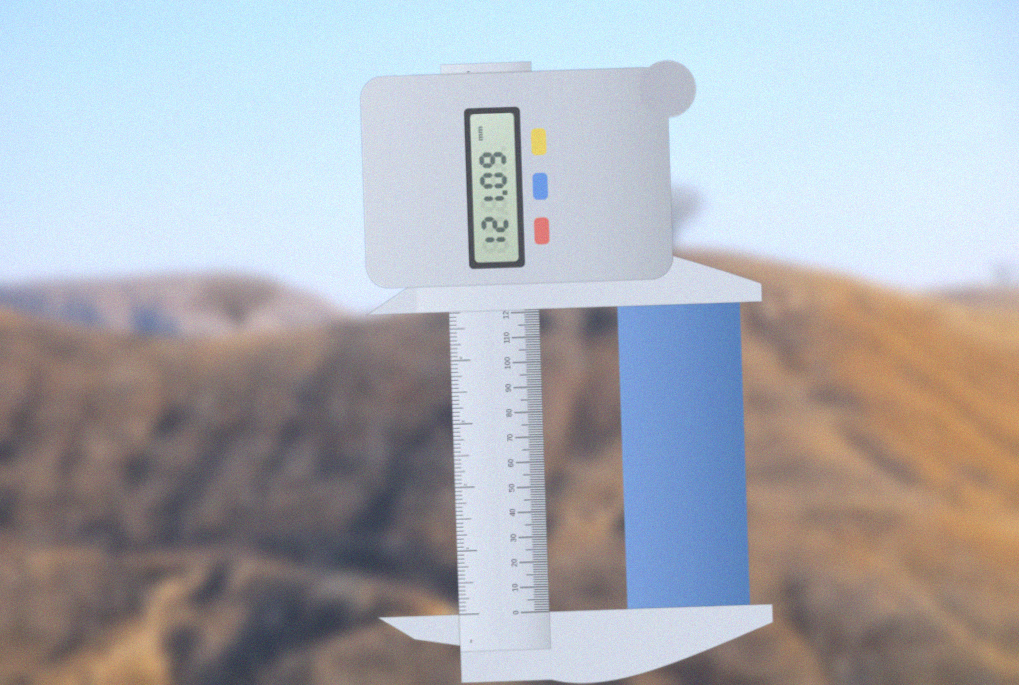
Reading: 121.09 mm
